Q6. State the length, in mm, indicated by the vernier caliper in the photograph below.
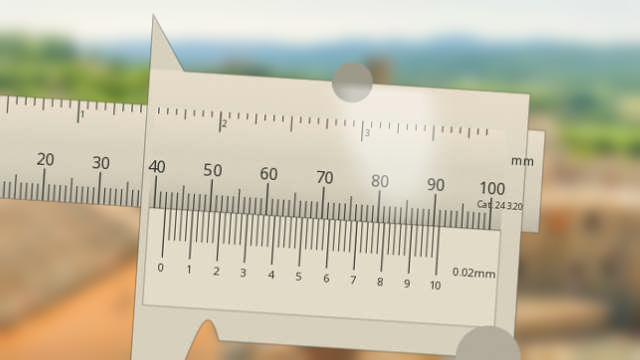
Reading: 42.0 mm
